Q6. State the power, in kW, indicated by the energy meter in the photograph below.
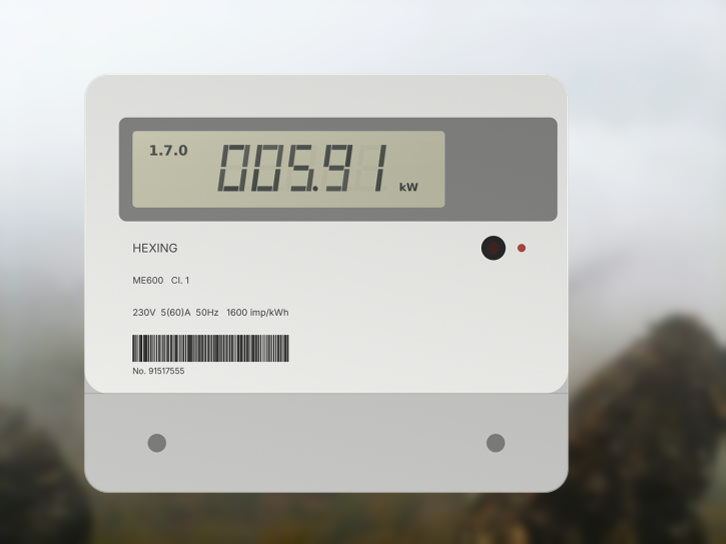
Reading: 5.91 kW
